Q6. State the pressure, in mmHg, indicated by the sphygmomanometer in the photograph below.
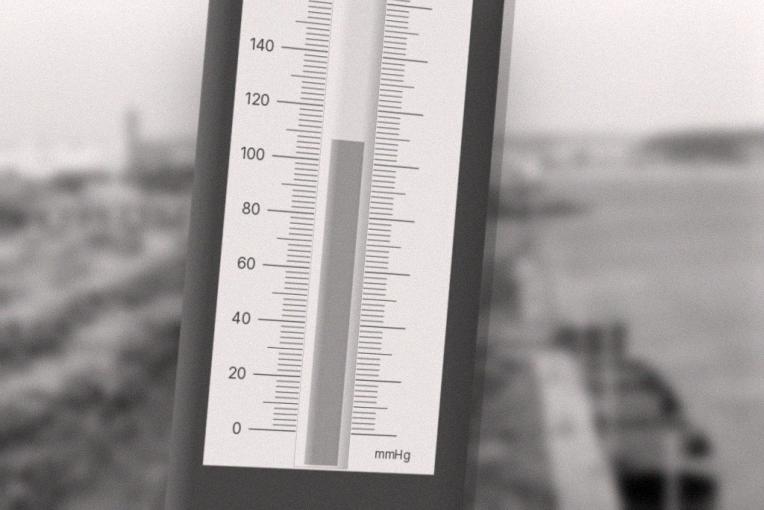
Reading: 108 mmHg
